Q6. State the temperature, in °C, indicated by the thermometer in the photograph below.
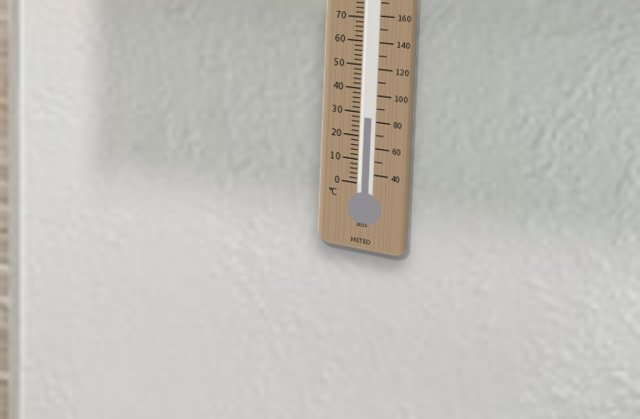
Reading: 28 °C
